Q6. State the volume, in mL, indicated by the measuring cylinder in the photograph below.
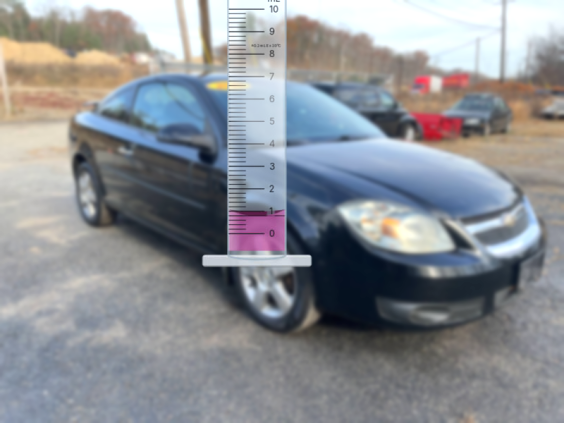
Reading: 0.8 mL
